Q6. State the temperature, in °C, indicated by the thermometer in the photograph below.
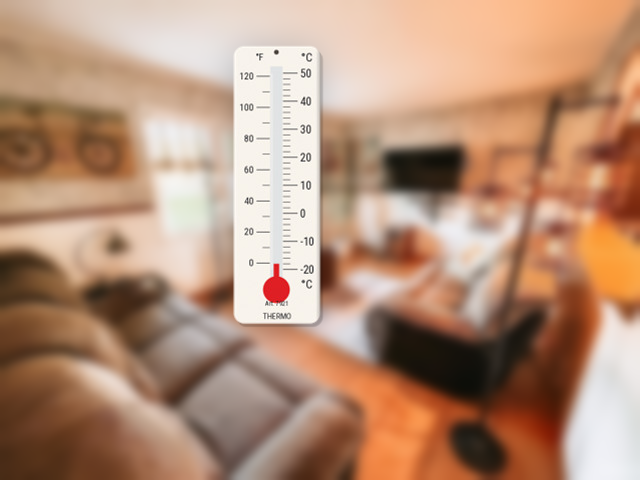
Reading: -18 °C
